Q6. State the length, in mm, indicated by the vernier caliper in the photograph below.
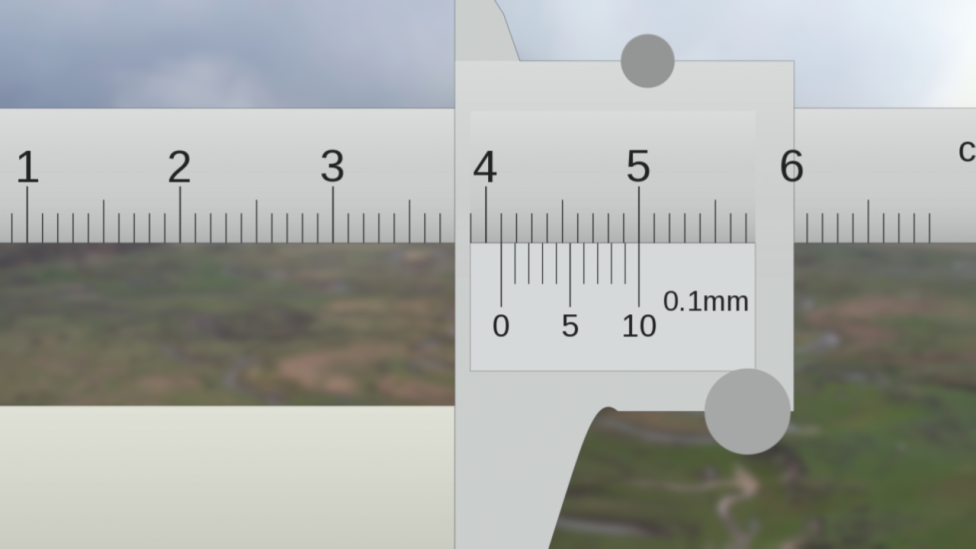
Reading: 41.0 mm
